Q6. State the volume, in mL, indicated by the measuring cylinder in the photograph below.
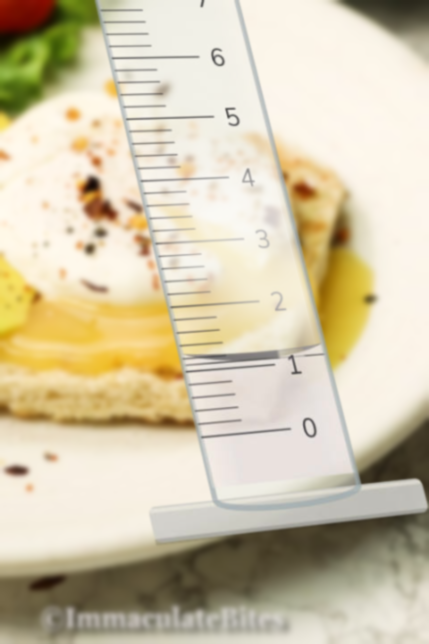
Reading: 1.1 mL
